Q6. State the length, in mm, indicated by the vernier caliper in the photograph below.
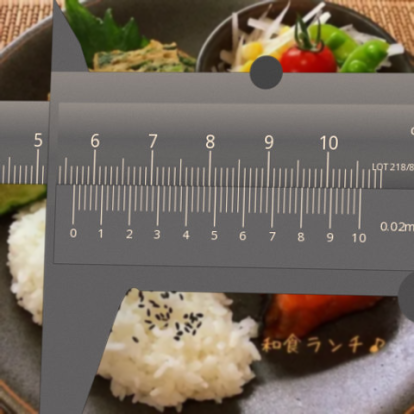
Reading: 56.6 mm
